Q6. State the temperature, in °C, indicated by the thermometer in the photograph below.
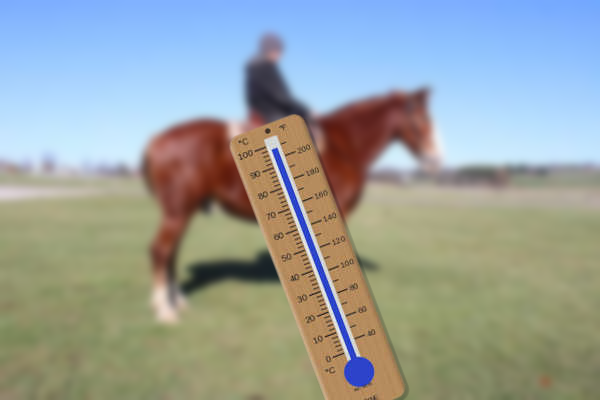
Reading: 98 °C
